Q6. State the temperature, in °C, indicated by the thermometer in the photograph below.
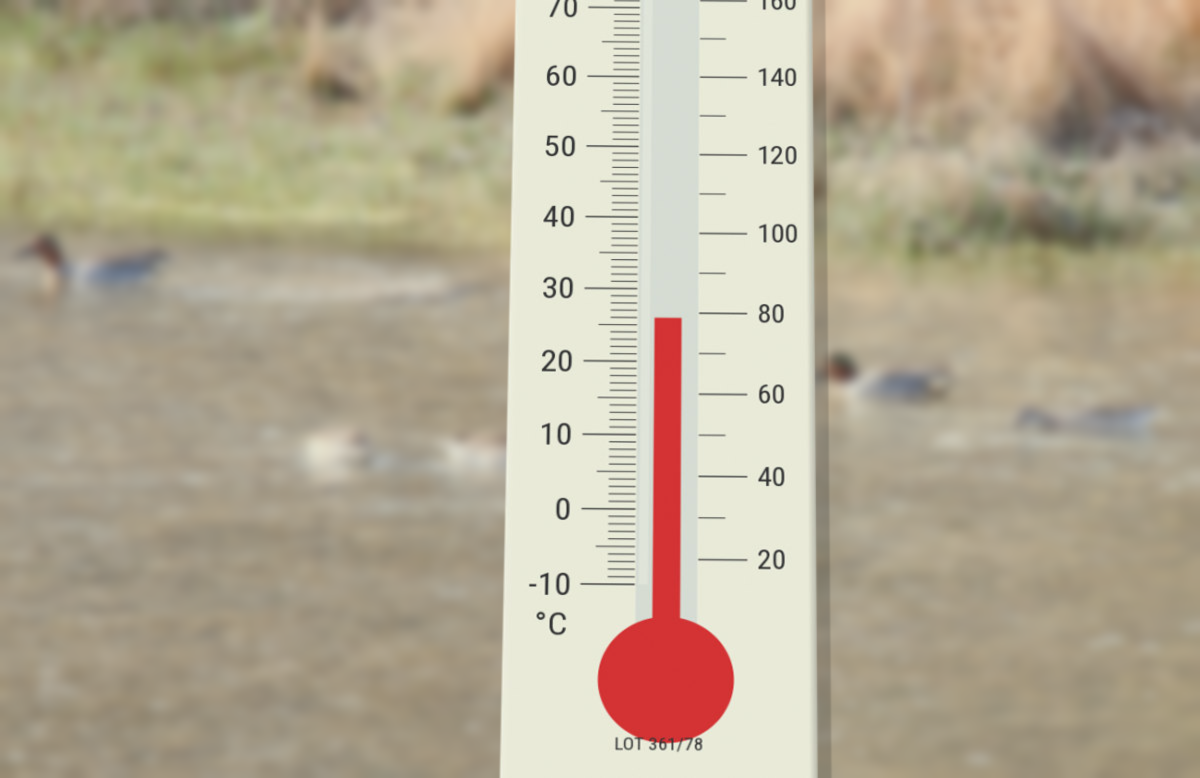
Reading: 26 °C
